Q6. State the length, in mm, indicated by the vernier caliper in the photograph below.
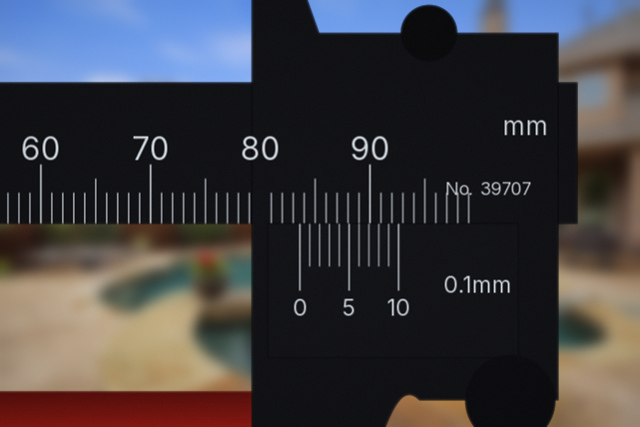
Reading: 83.6 mm
